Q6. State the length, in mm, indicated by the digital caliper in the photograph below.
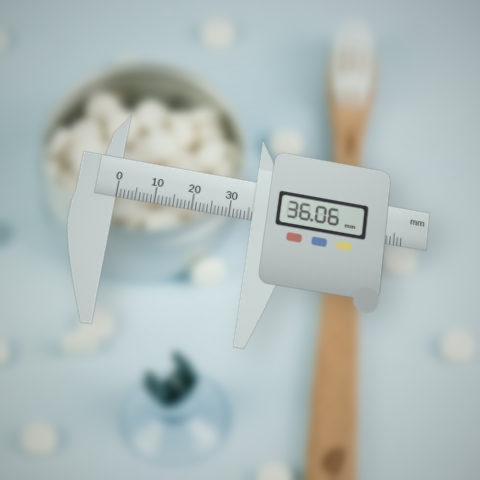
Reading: 36.06 mm
